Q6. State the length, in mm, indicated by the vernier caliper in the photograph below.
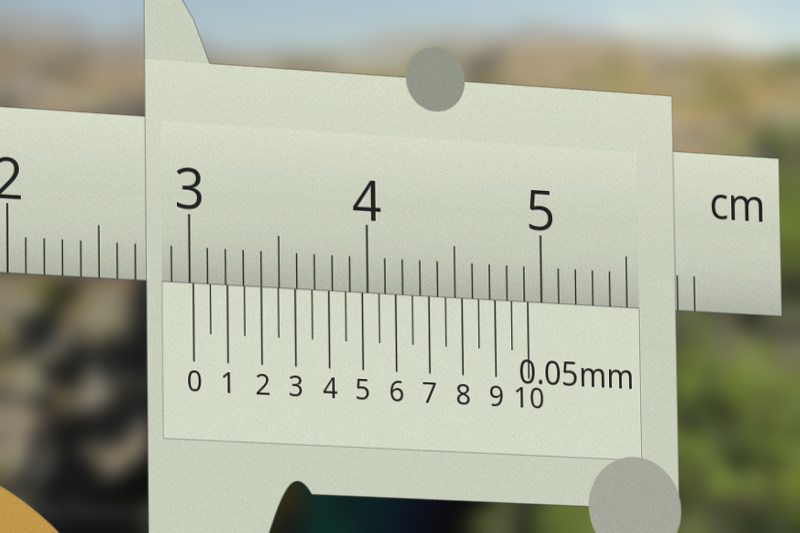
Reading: 30.2 mm
